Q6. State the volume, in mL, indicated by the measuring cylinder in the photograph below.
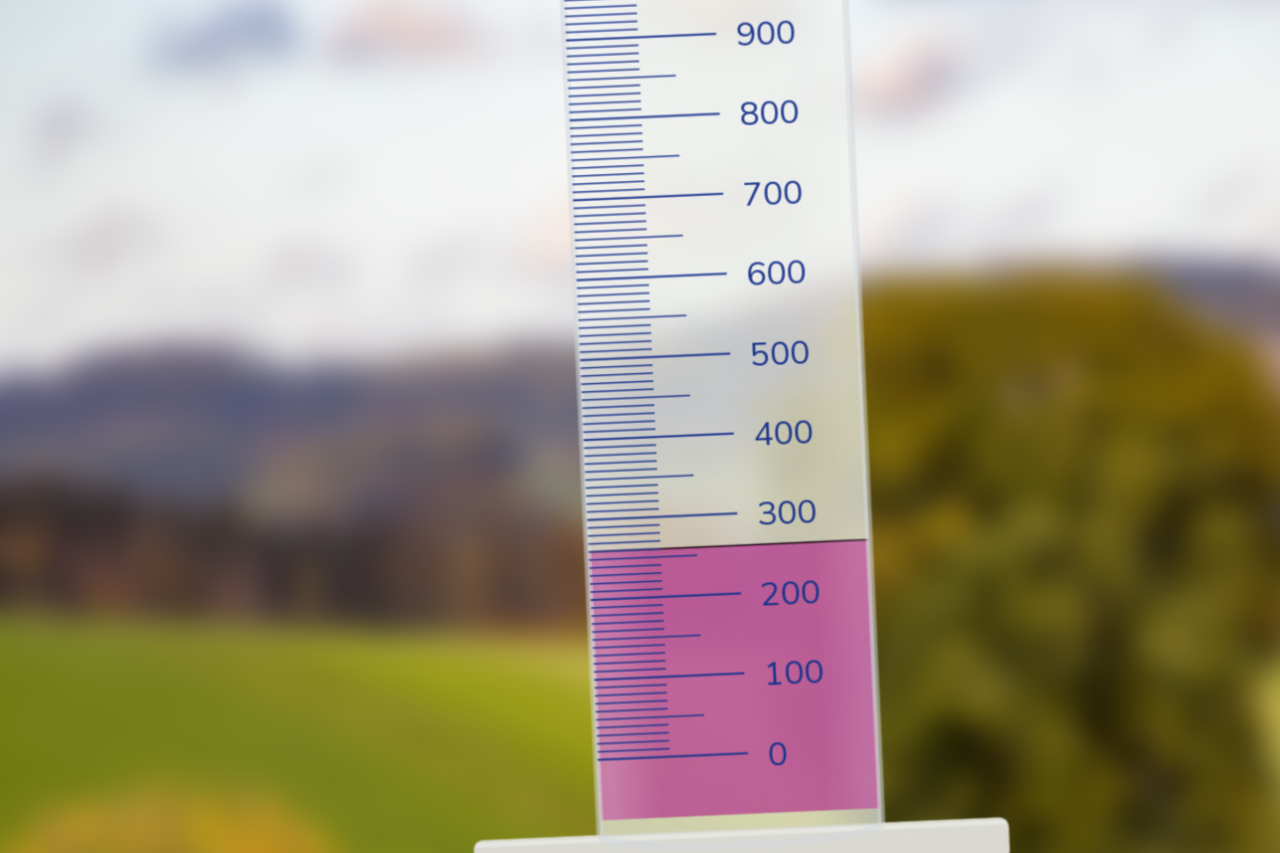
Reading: 260 mL
